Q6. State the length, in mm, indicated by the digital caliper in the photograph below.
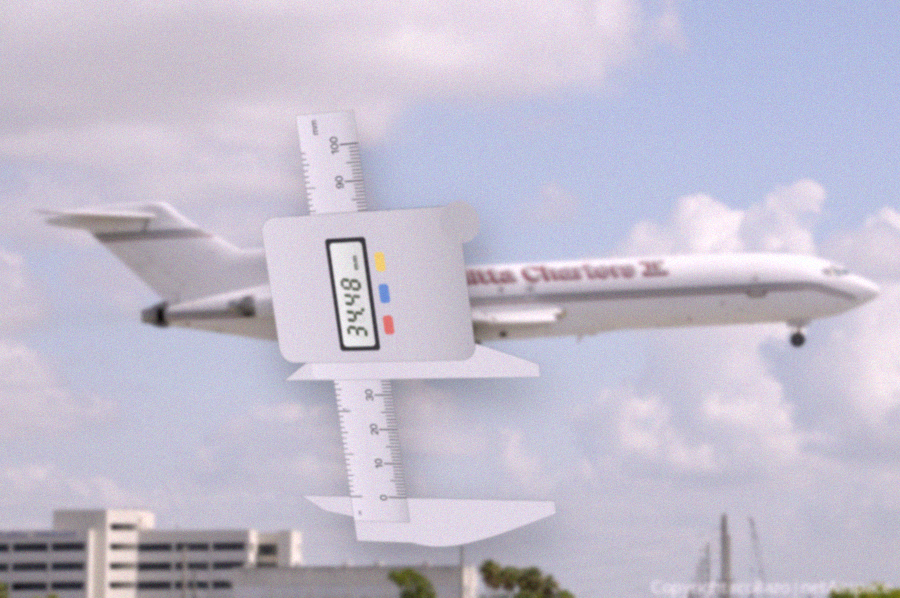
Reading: 34.48 mm
